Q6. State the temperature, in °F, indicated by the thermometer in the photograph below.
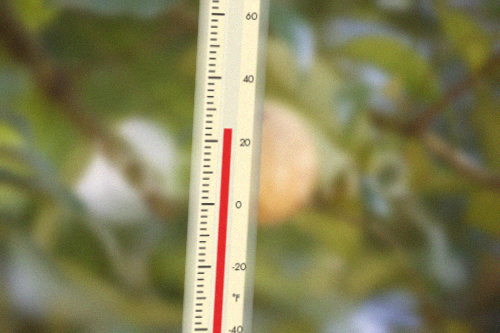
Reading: 24 °F
